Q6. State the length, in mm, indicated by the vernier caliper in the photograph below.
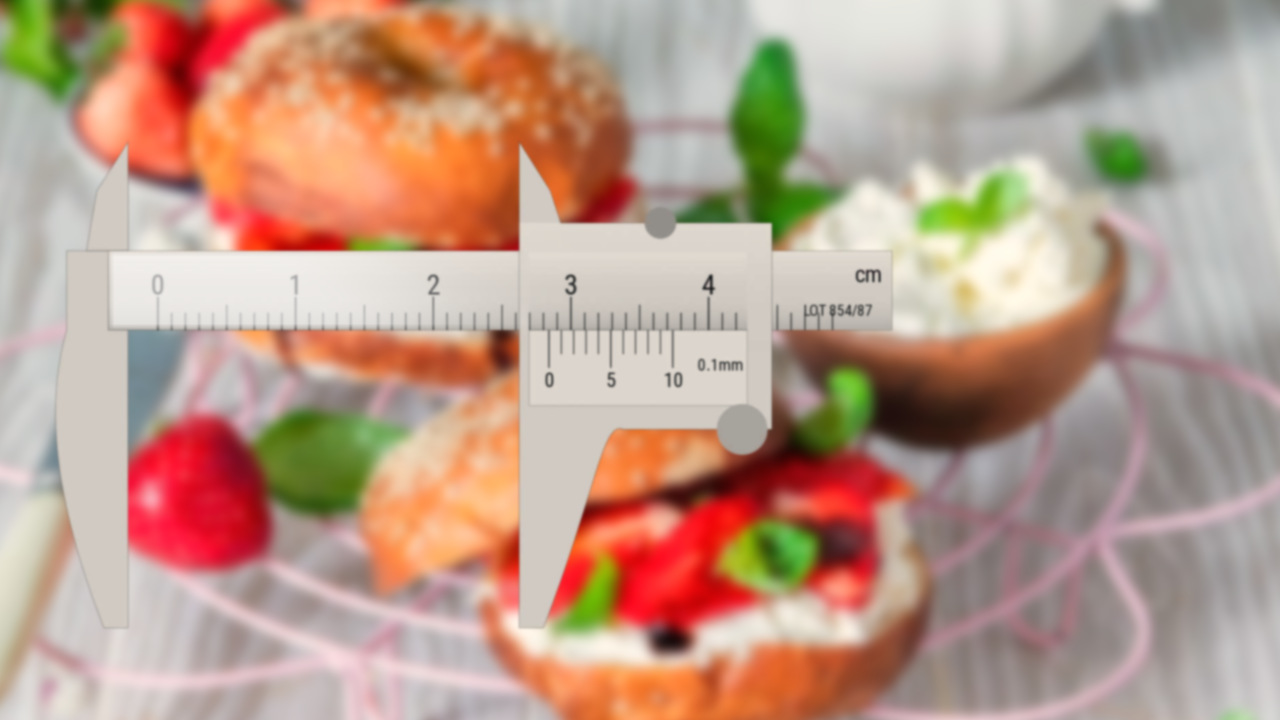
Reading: 28.4 mm
